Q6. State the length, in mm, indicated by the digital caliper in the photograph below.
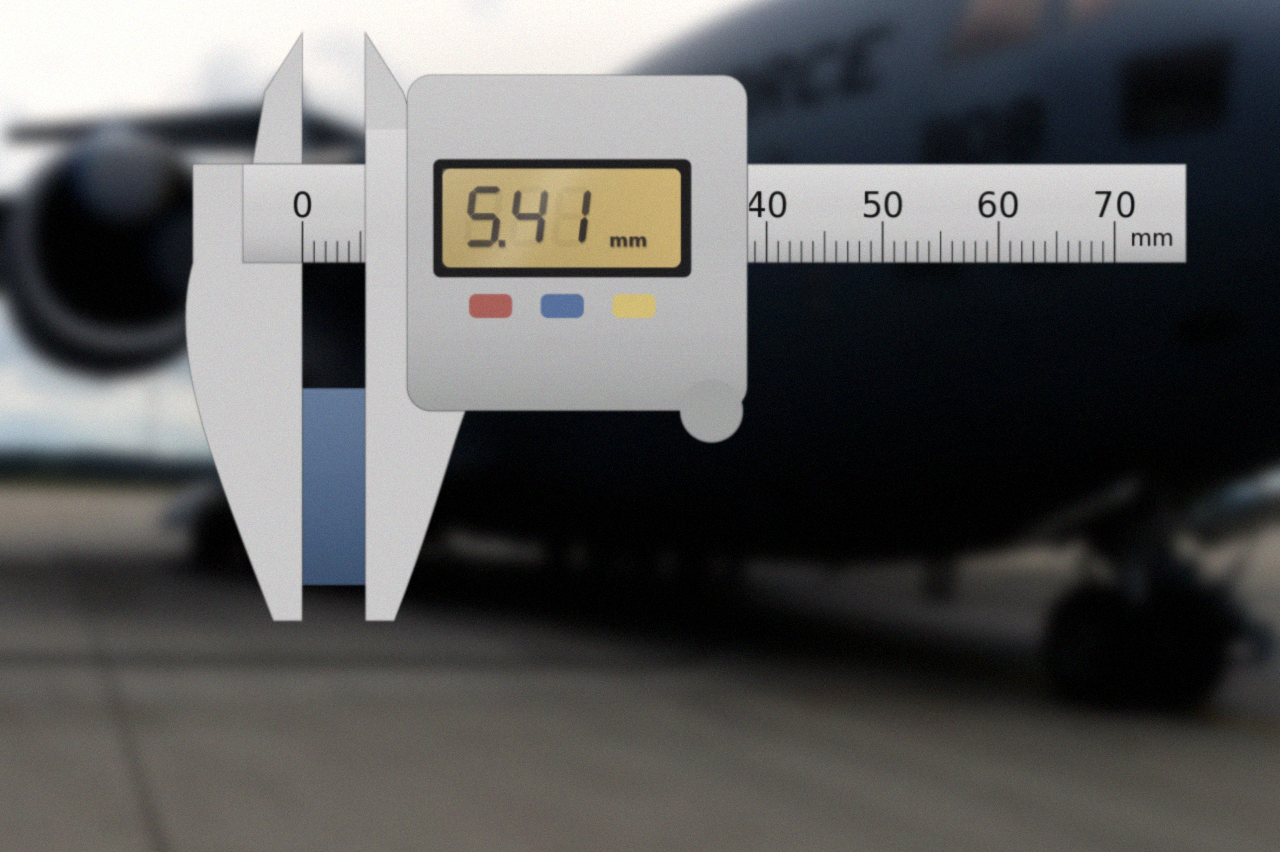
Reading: 5.41 mm
